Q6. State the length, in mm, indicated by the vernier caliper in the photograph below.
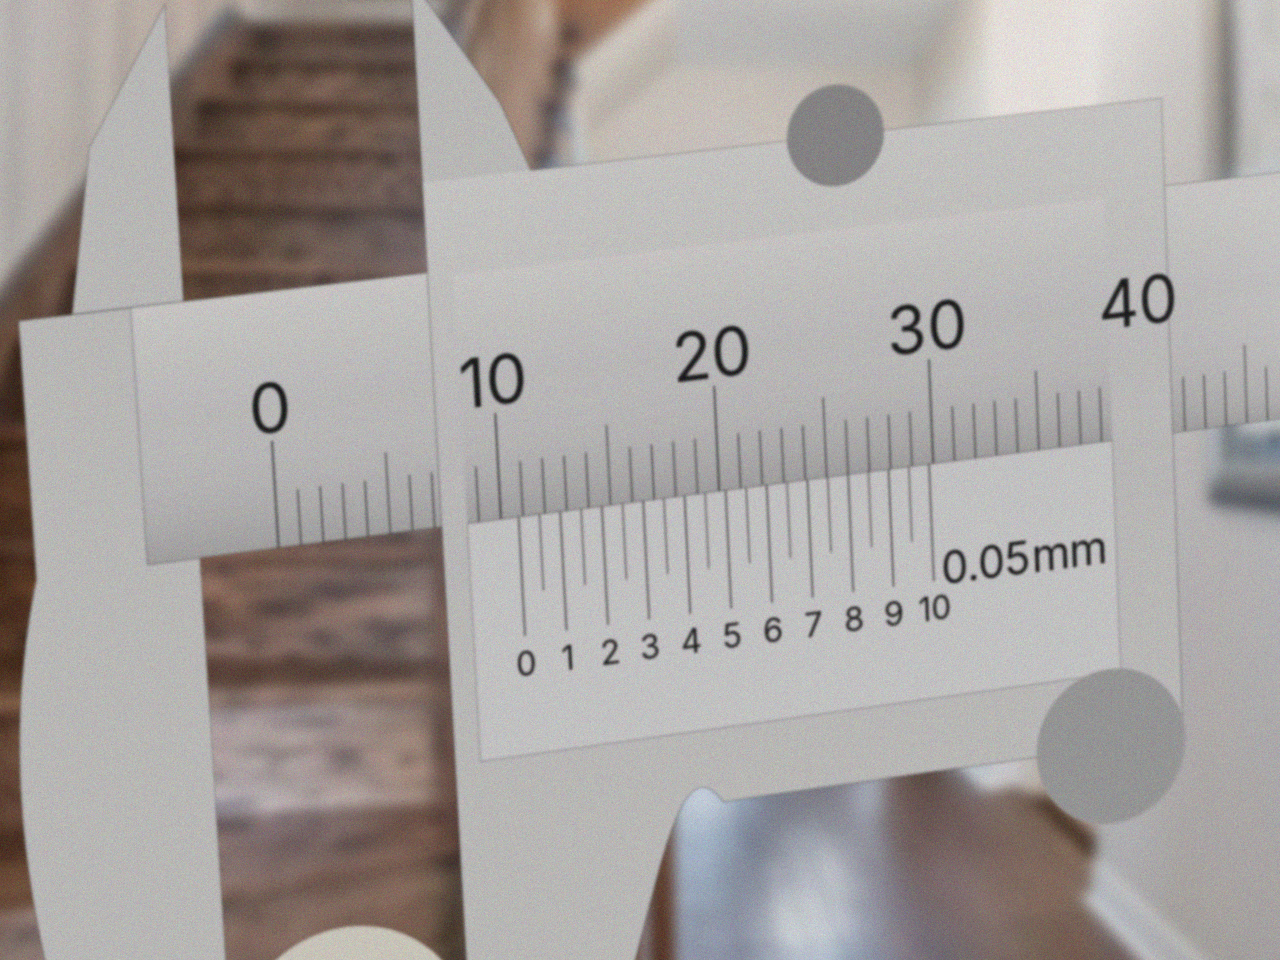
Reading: 10.8 mm
